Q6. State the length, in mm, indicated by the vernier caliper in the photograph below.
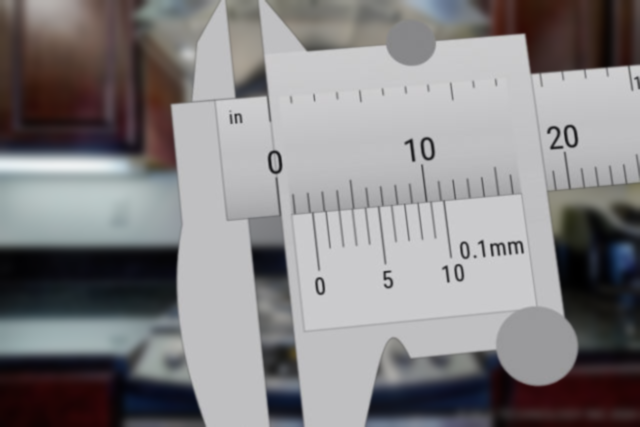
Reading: 2.2 mm
